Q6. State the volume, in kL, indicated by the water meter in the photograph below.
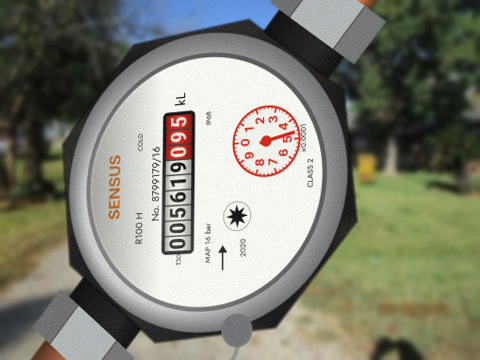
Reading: 5619.0954 kL
